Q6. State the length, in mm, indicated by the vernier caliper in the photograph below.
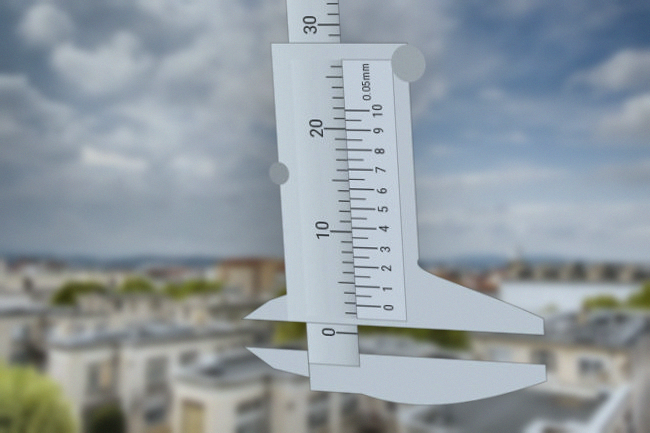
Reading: 2.8 mm
